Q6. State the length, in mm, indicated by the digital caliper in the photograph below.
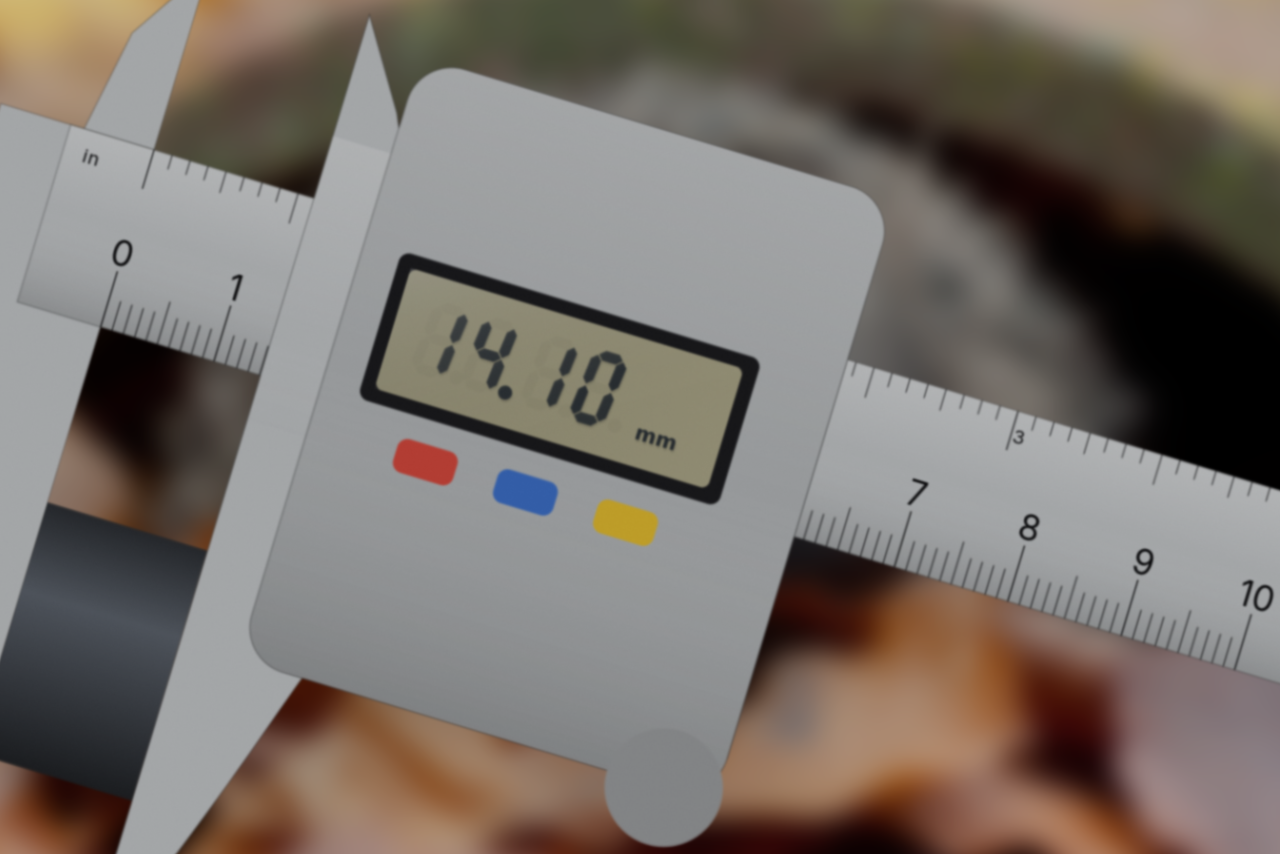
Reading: 14.10 mm
